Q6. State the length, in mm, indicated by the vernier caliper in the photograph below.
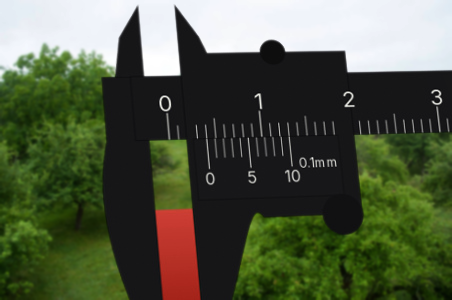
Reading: 4.0 mm
